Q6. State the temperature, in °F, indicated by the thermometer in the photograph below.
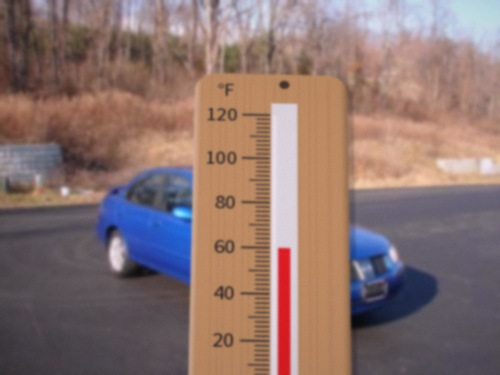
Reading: 60 °F
